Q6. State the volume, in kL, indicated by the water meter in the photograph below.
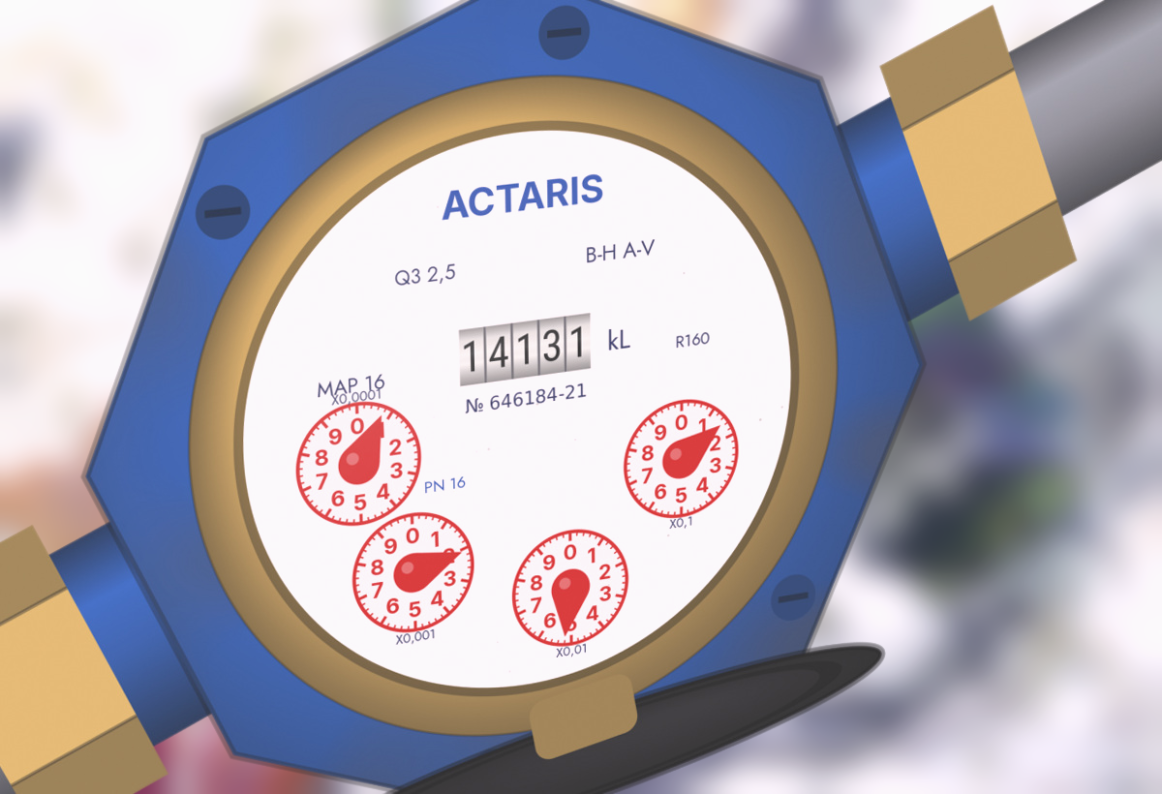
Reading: 14131.1520 kL
